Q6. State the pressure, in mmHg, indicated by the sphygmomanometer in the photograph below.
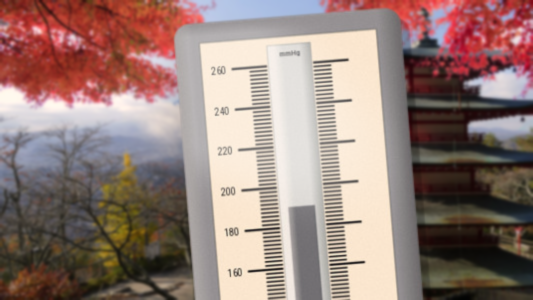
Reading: 190 mmHg
